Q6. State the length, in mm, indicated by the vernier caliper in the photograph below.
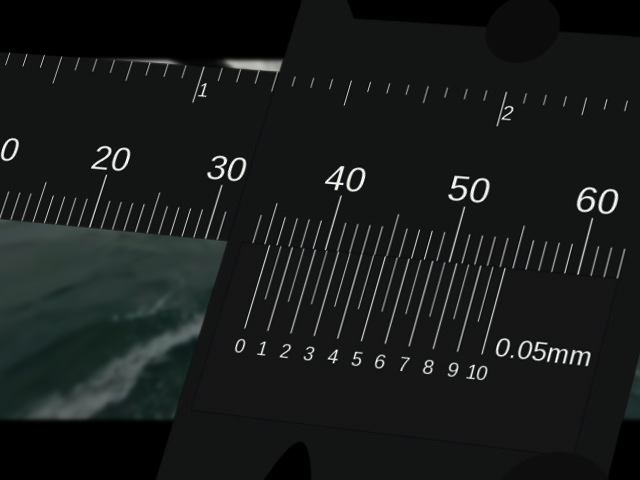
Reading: 35.4 mm
